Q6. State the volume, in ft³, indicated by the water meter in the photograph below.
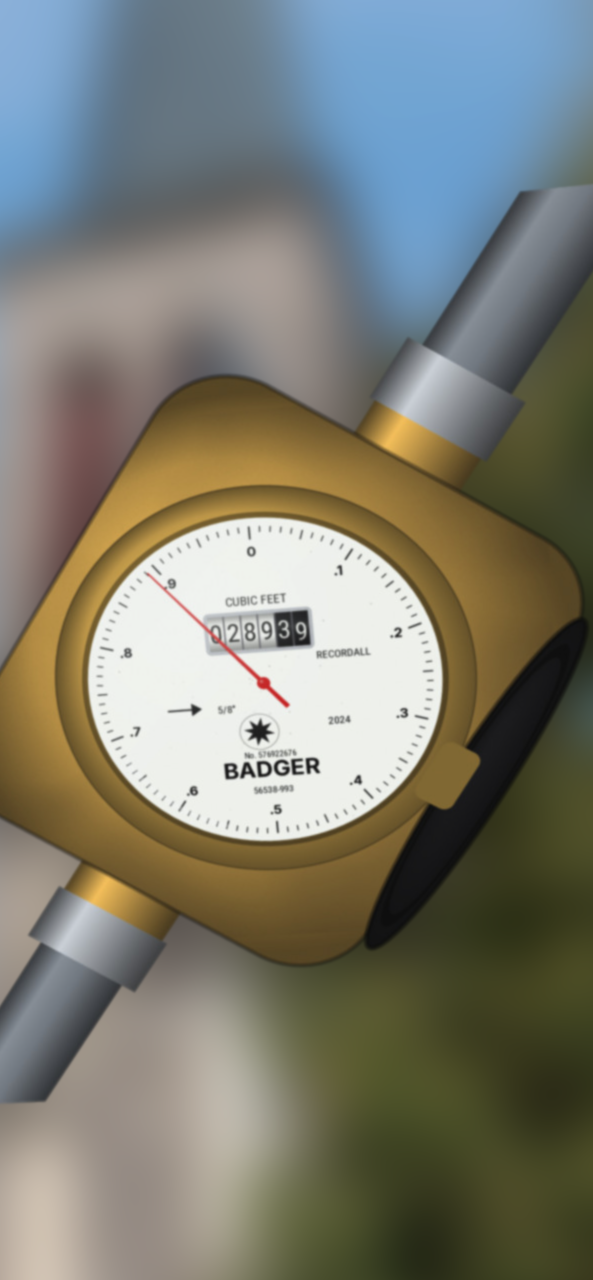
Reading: 28938.89 ft³
